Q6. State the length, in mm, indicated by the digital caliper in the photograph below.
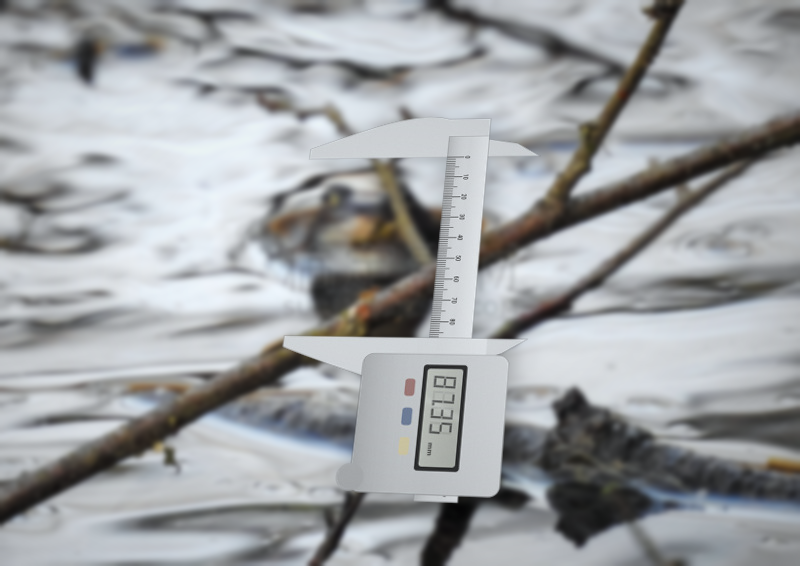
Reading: 87.35 mm
